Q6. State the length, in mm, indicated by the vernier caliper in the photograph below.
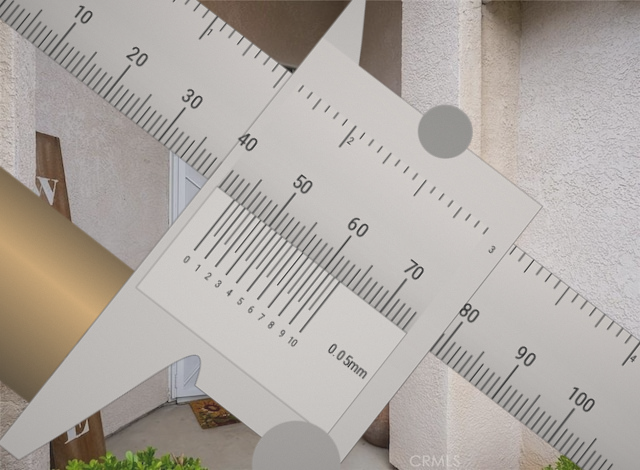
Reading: 43.8 mm
